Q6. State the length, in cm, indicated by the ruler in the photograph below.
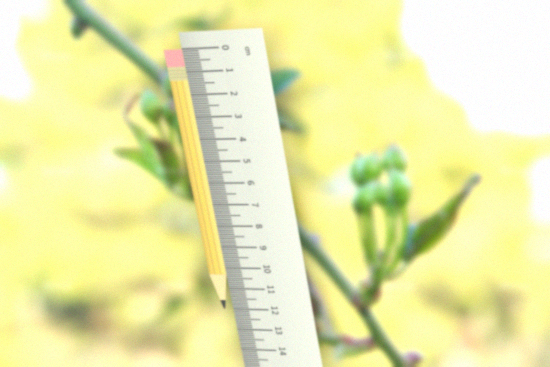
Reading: 12 cm
